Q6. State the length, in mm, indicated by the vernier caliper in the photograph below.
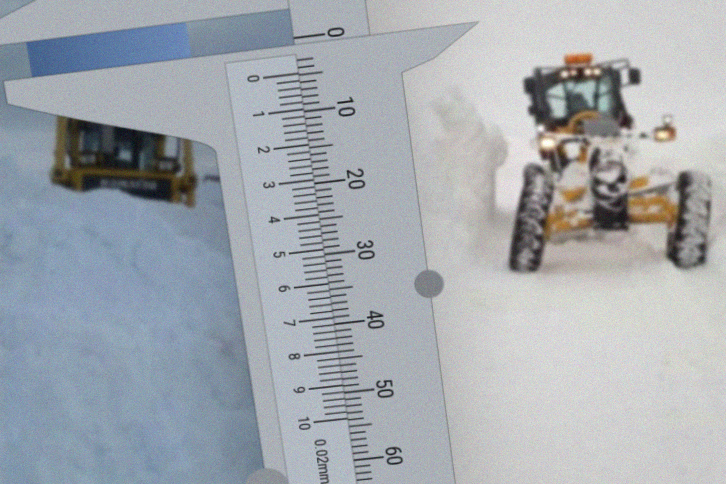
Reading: 4.8 mm
